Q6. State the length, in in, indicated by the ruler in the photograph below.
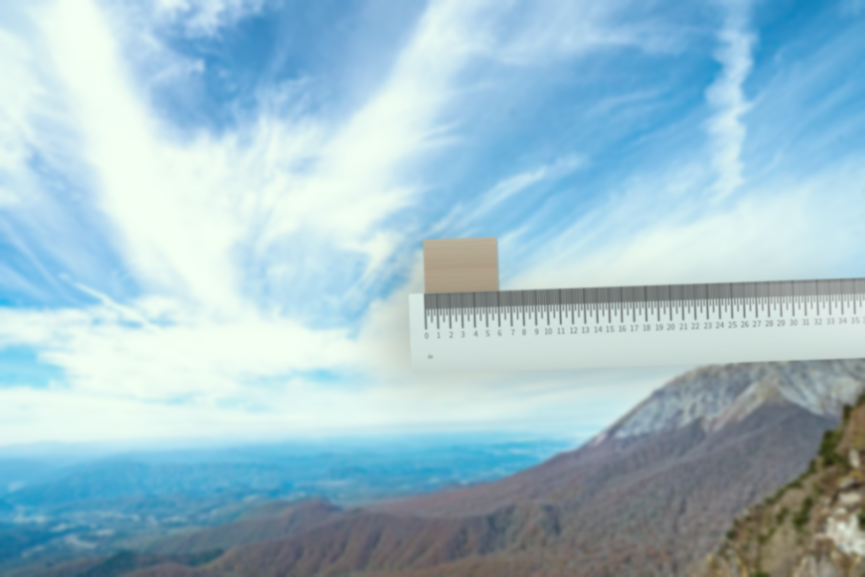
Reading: 6 in
